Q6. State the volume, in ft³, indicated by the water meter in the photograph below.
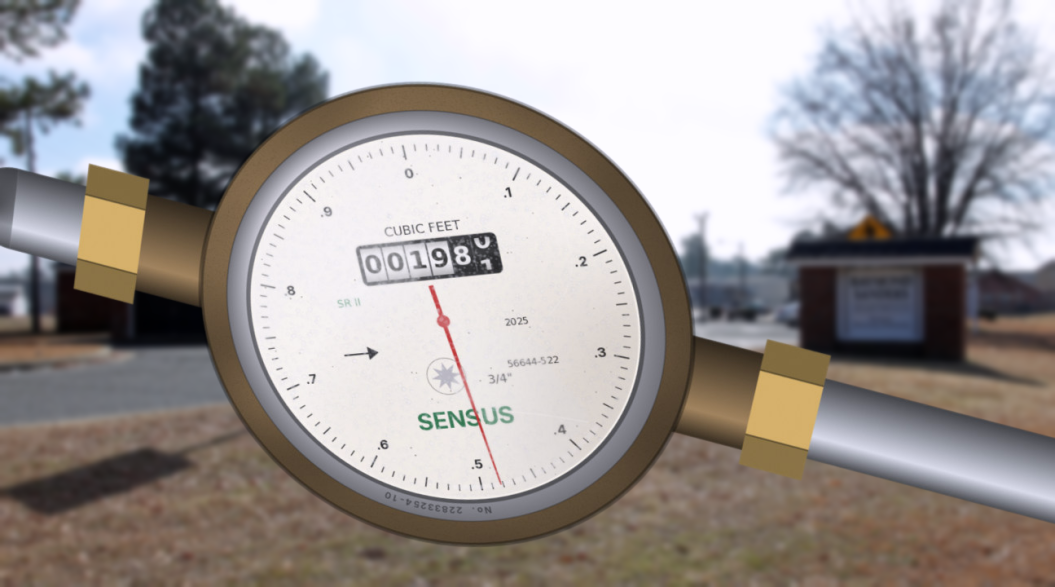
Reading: 1980.48 ft³
